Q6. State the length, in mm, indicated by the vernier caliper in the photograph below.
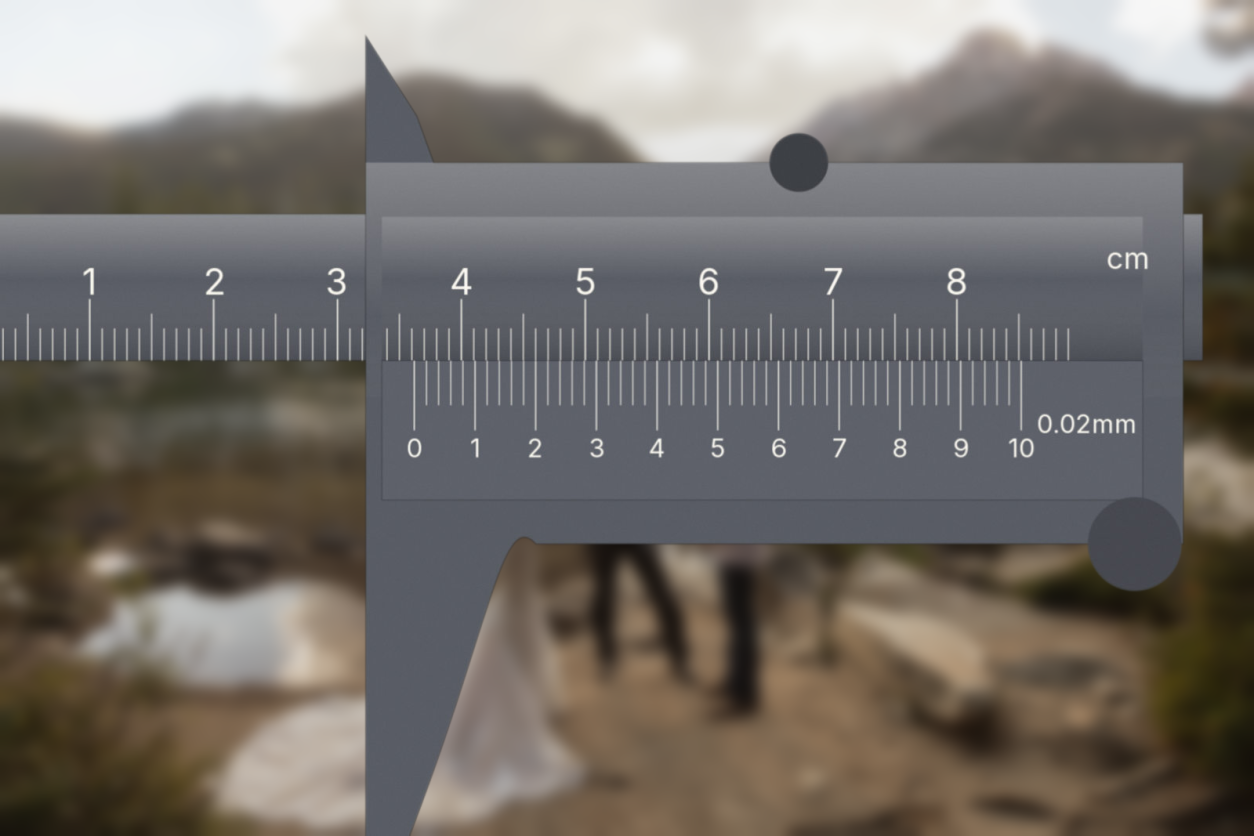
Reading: 36.2 mm
